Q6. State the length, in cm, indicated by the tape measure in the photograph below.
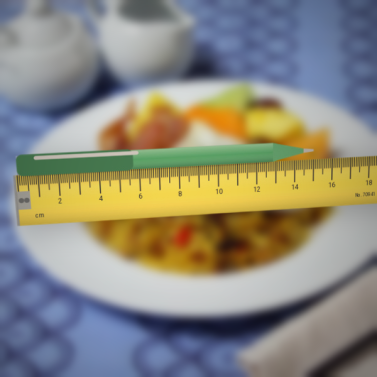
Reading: 15 cm
